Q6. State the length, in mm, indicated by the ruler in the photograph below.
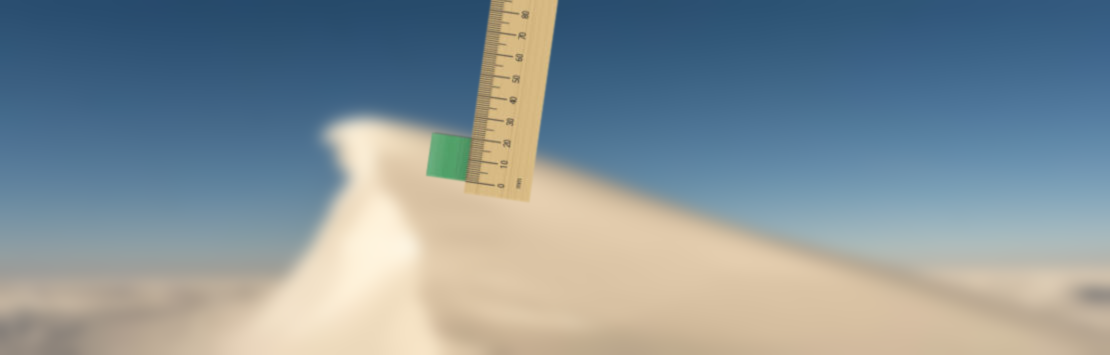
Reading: 20 mm
